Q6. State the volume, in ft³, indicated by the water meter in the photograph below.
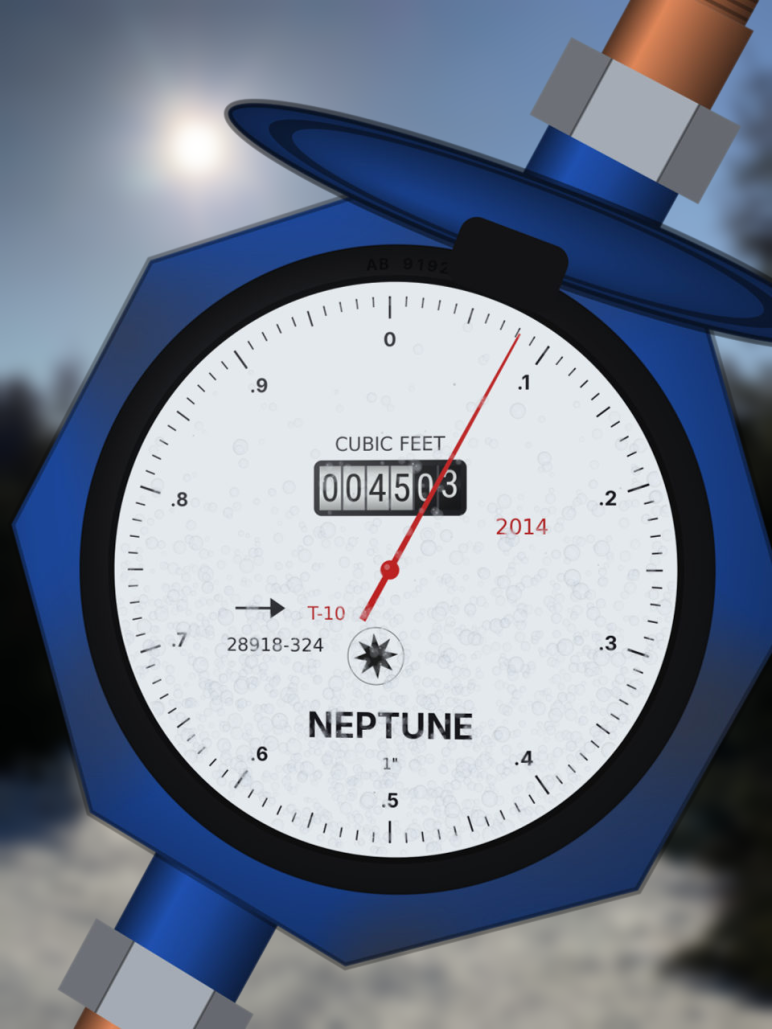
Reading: 4503.08 ft³
